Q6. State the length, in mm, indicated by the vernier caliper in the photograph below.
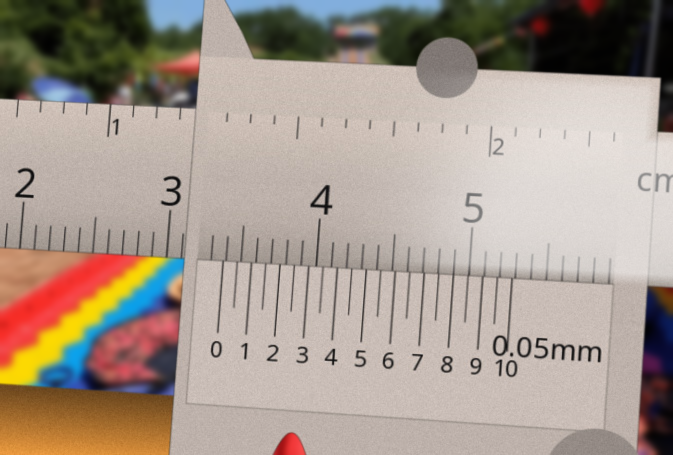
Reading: 33.8 mm
